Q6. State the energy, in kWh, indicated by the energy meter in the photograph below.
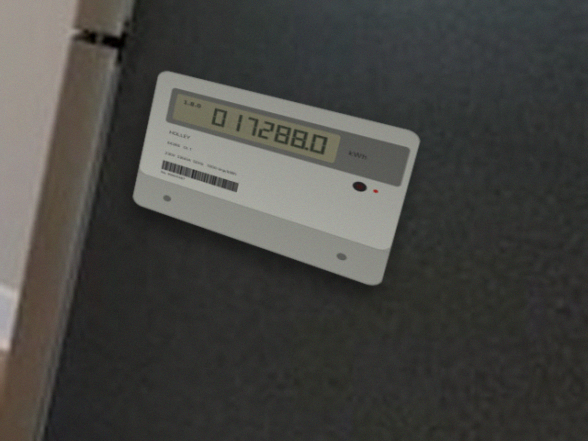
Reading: 17288.0 kWh
